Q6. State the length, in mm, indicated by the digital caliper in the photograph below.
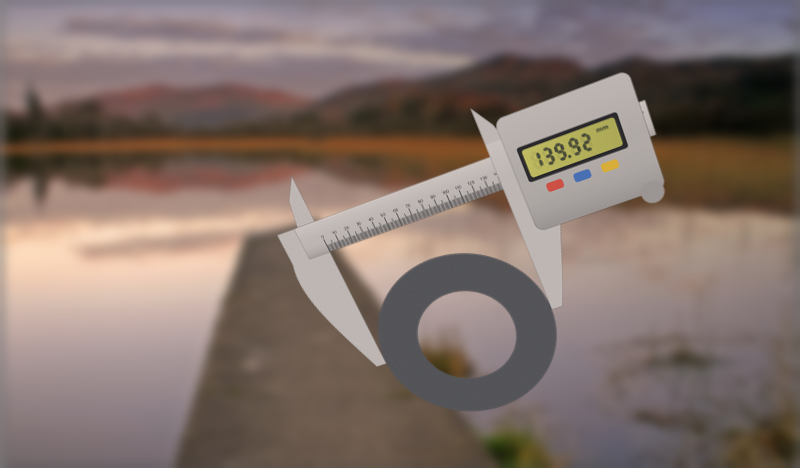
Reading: 139.92 mm
